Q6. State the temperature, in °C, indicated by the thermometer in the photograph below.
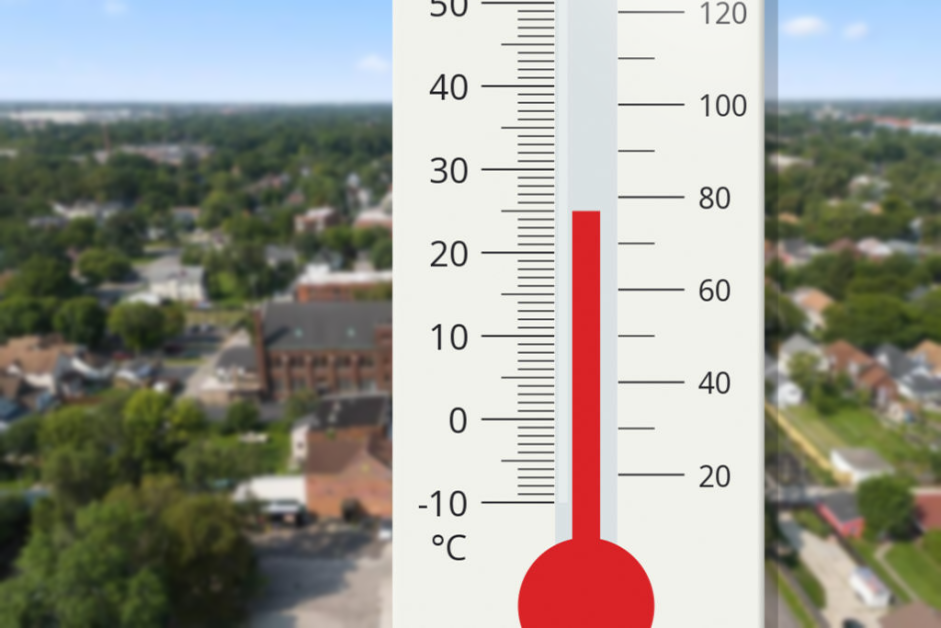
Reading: 25 °C
